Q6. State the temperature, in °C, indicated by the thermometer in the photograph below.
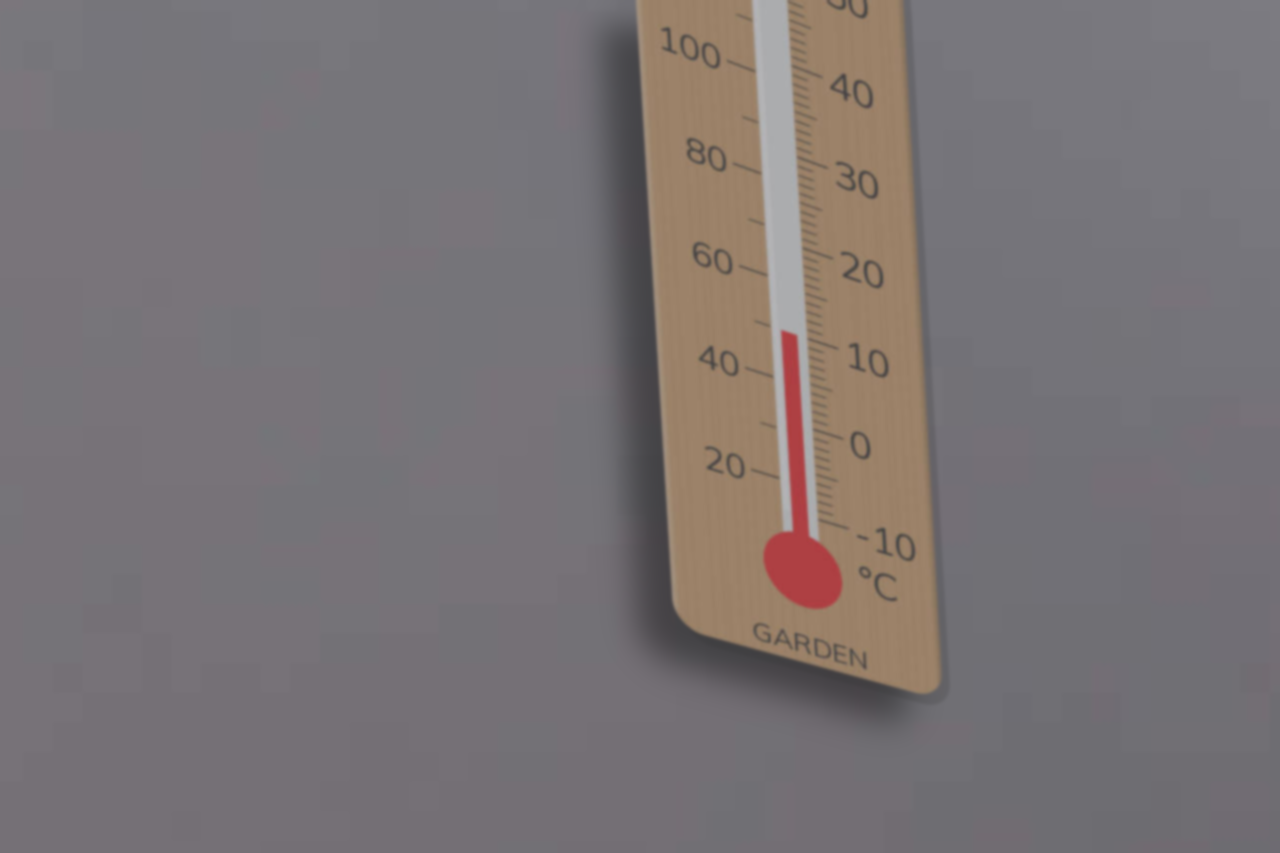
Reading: 10 °C
